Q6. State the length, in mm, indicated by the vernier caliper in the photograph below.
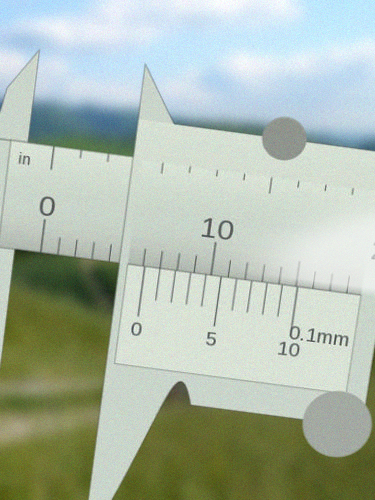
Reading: 6.1 mm
